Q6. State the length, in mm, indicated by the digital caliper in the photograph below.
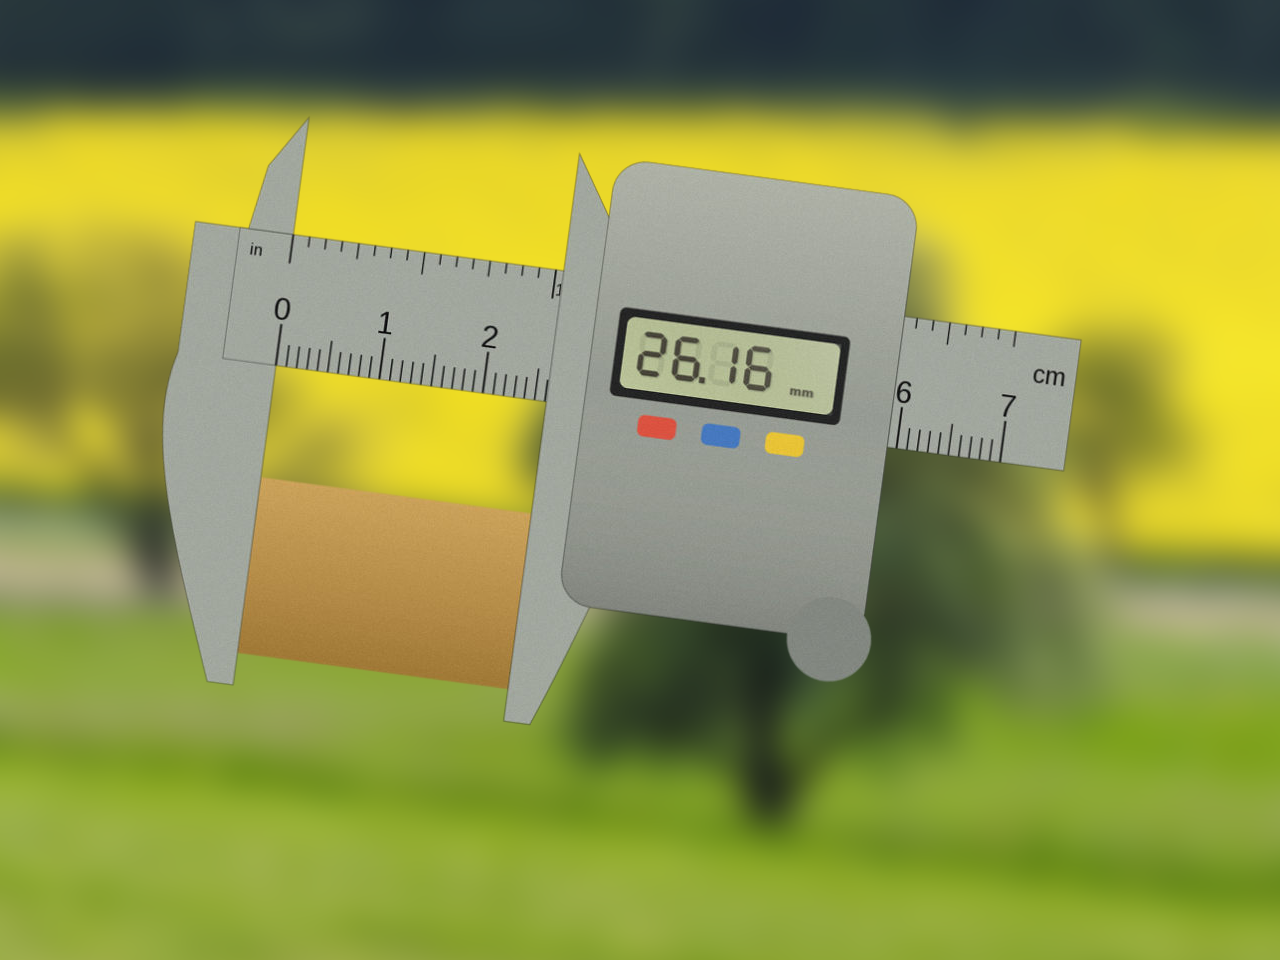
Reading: 26.16 mm
